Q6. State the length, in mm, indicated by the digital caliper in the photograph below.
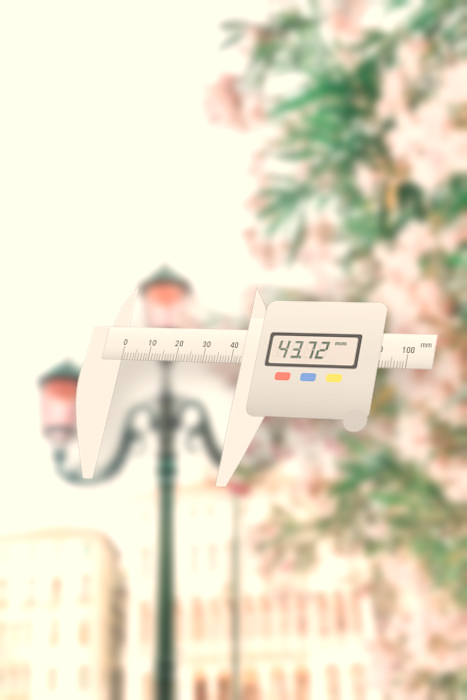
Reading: 43.72 mm
